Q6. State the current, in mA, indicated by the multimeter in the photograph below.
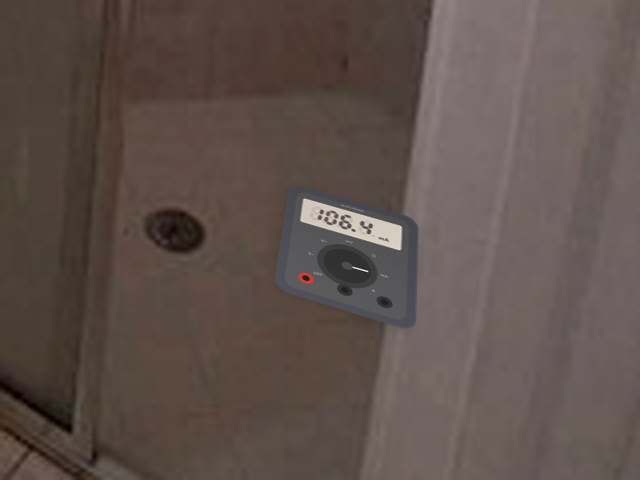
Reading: 106.4 mA
